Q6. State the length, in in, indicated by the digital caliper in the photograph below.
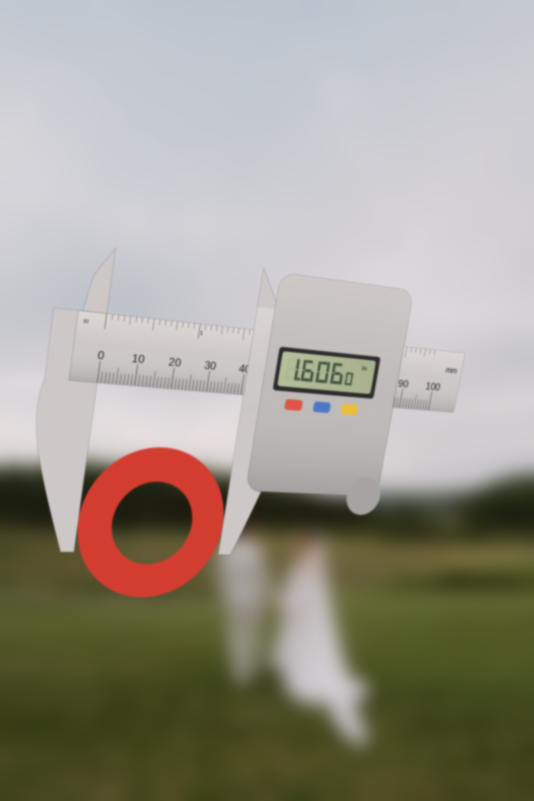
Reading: 1.6060 in
